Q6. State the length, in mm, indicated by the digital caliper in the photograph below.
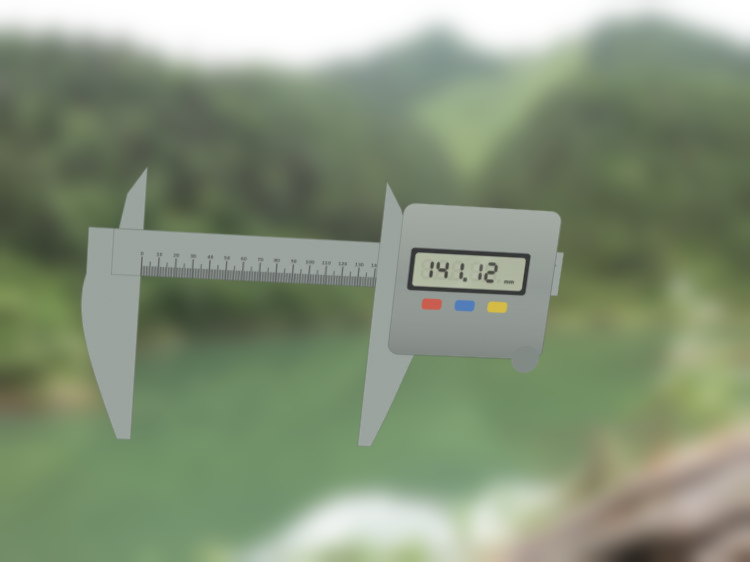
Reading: 141.12 mm
